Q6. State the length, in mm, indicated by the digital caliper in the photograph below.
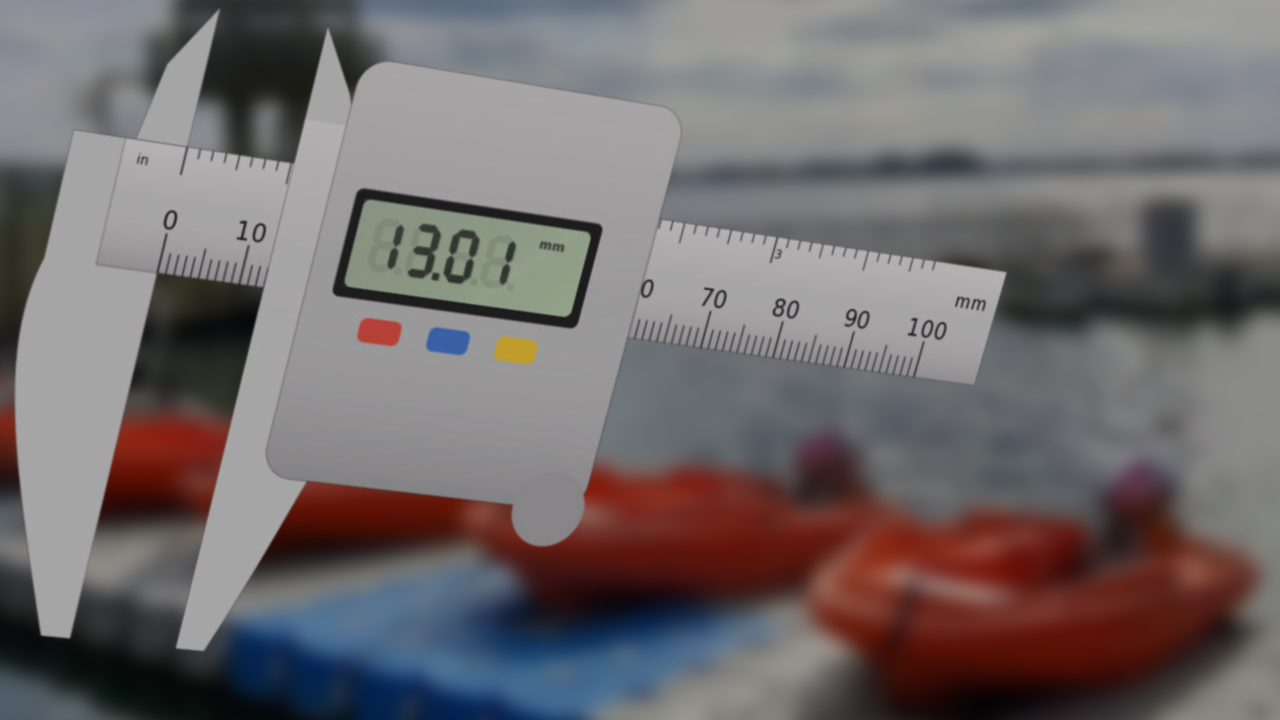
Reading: 13.01 mm
